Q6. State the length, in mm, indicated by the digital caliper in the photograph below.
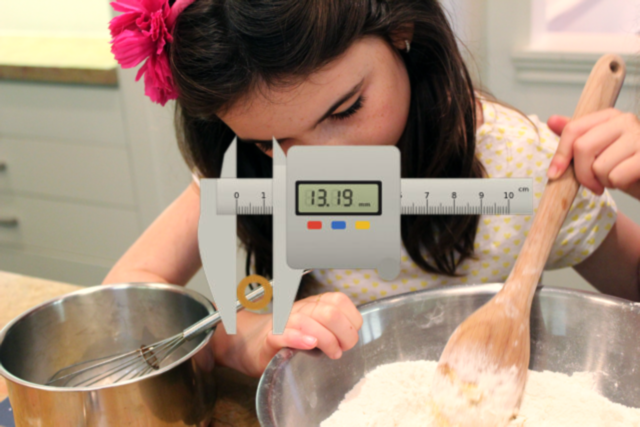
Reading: 13.19 mm
